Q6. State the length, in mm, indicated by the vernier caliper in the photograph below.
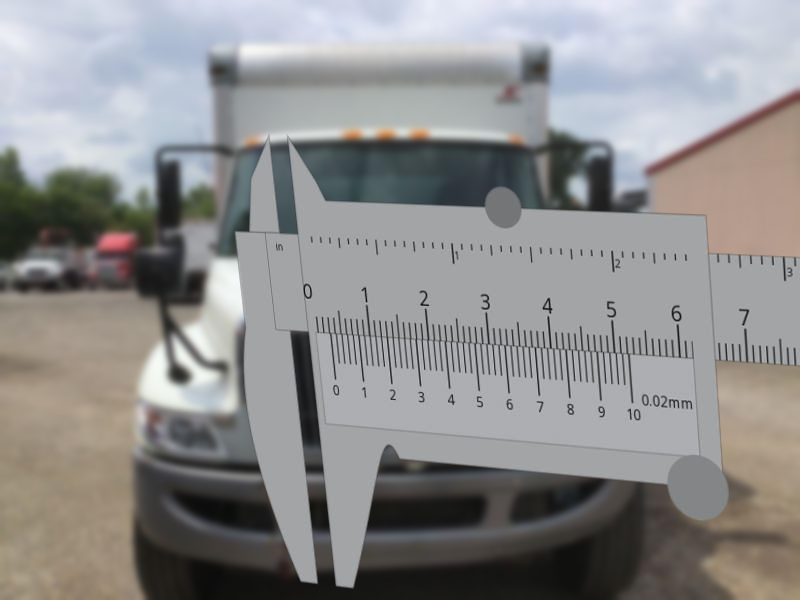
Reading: 3.2 mm
